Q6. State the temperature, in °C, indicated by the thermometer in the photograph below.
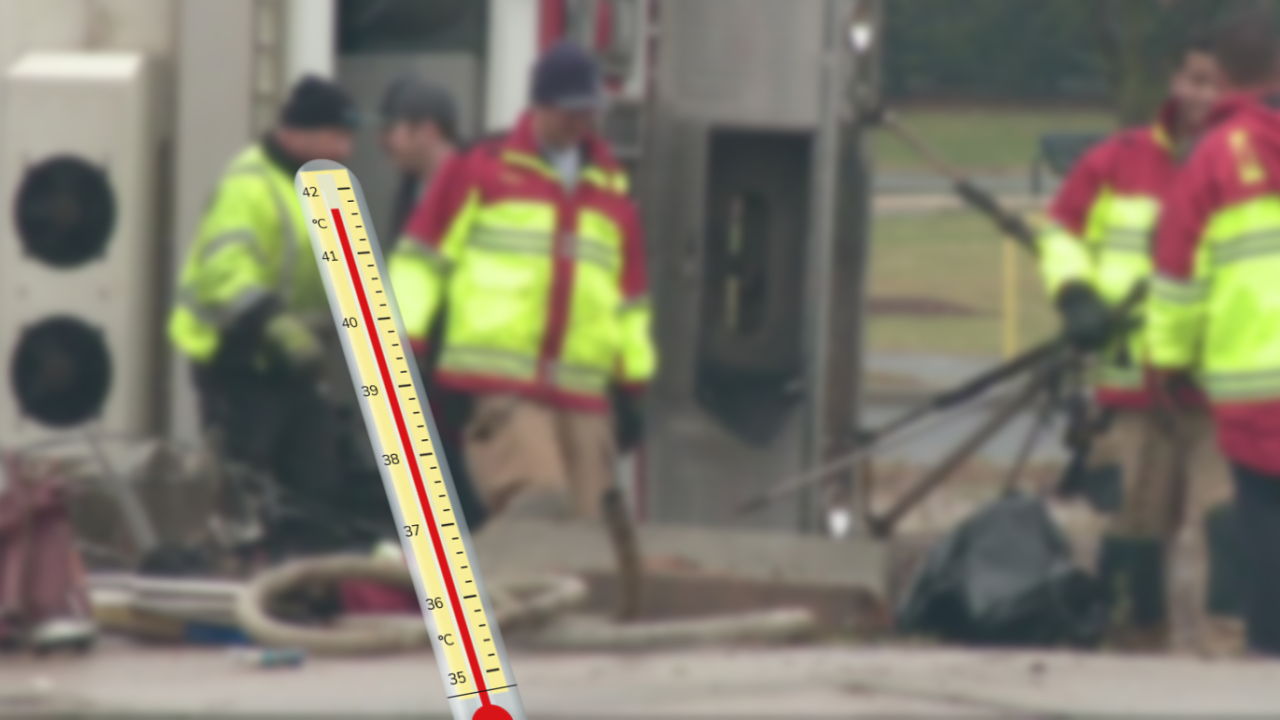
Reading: 41.7 °C
